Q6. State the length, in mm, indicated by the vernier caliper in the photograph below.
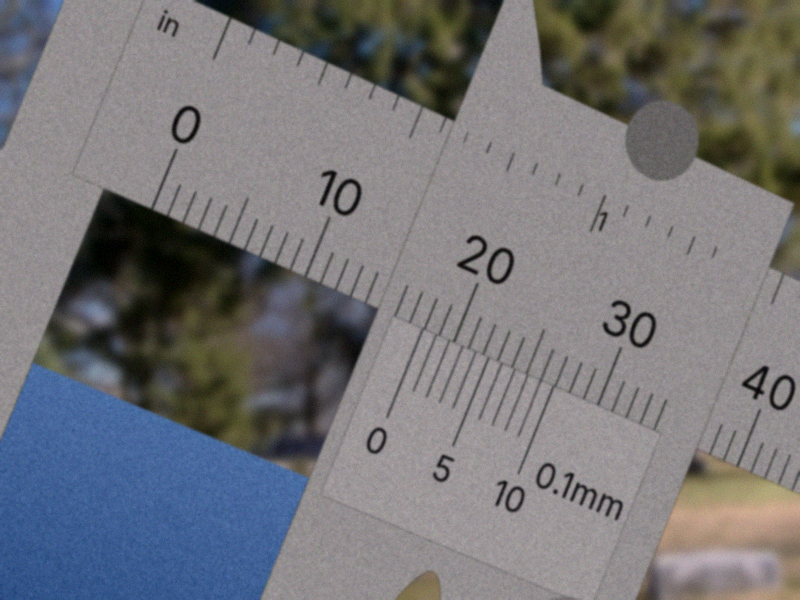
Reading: 17.9 mm
